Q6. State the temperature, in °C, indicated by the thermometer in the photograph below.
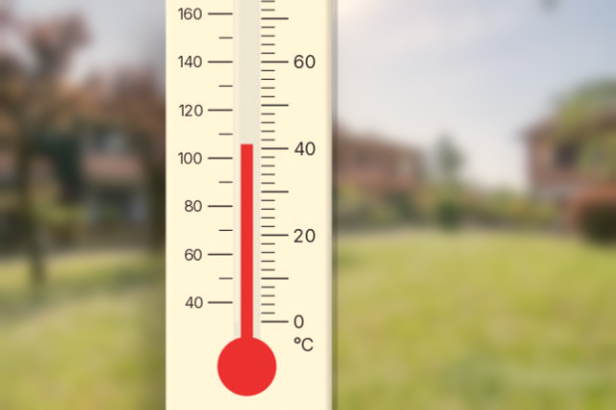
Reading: 41 °C
